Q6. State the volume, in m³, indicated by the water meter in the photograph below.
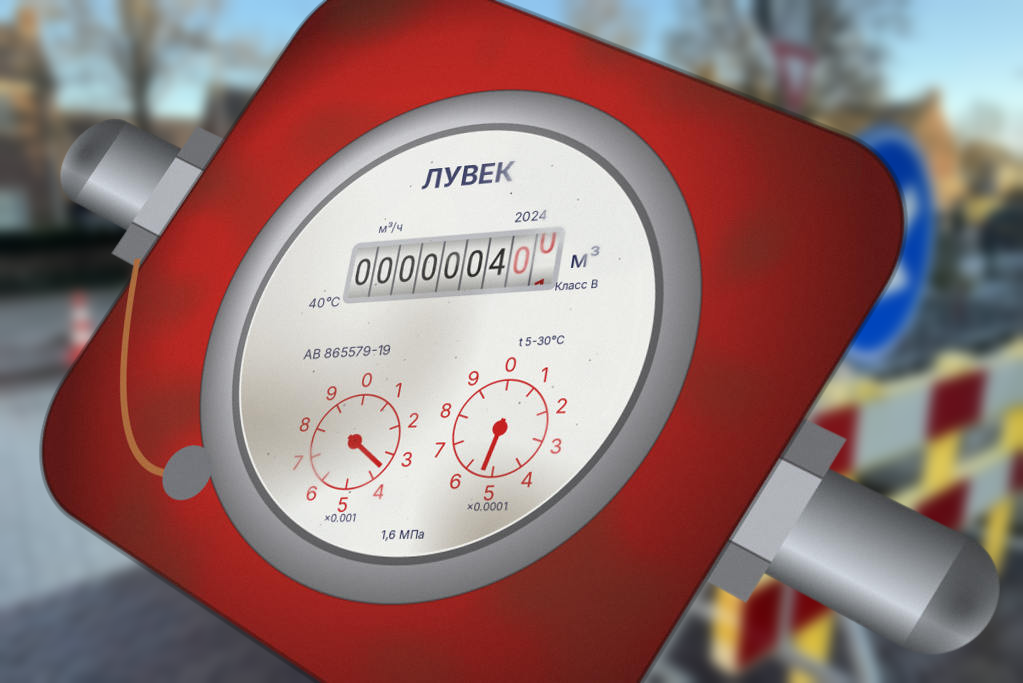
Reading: 4.0035 m³
